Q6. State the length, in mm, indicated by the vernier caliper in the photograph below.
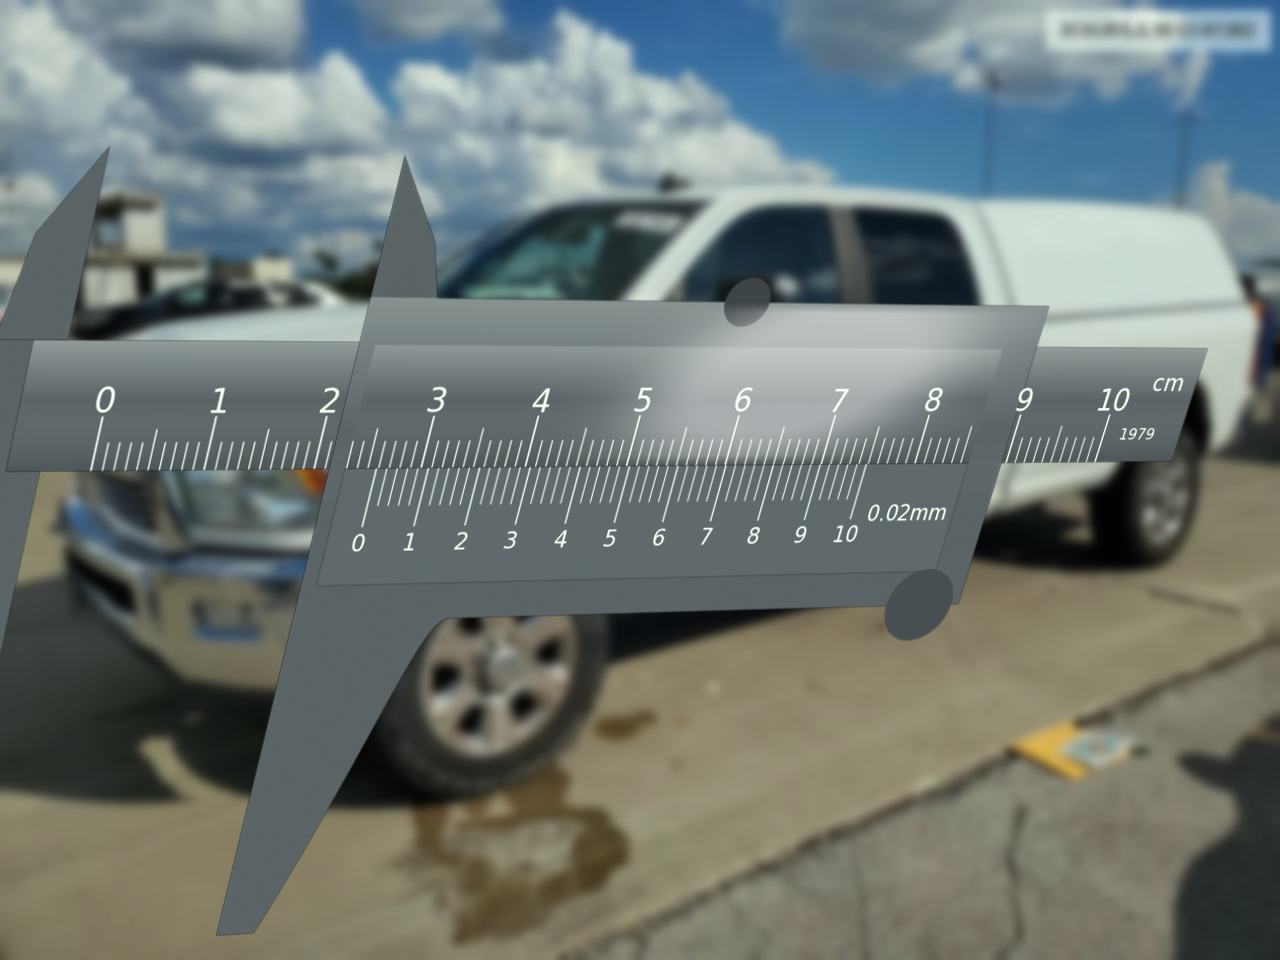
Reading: 25.8 mm
